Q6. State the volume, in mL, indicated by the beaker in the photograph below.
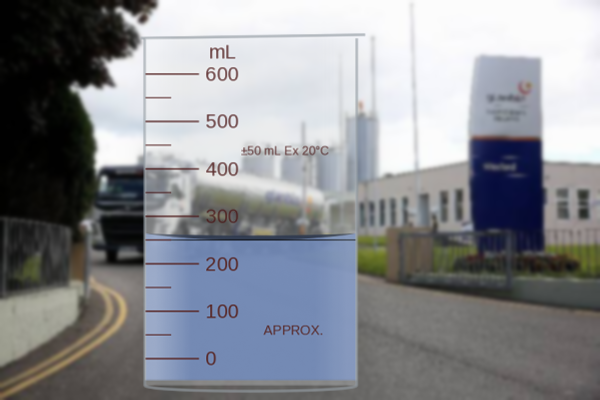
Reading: 250 mL
